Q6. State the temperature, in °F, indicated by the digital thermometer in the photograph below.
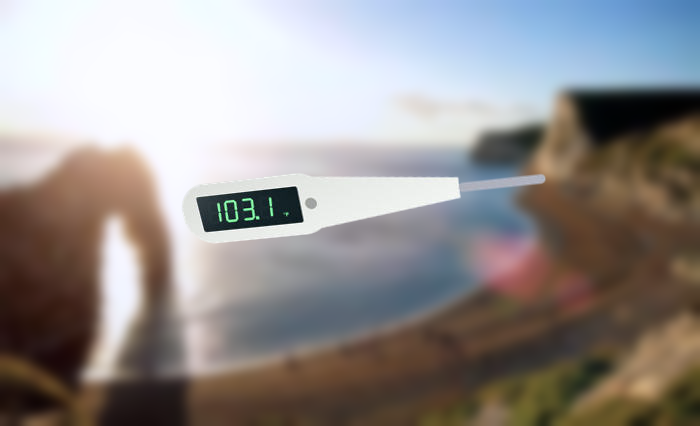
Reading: 103.1 °F
